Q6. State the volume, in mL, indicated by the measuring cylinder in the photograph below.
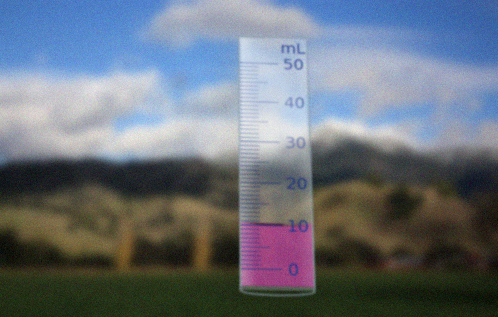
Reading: 10 mL
